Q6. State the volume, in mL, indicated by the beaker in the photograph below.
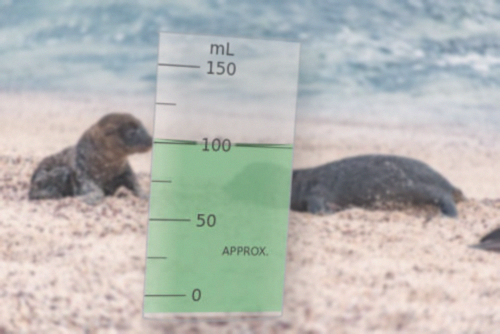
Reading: 100 mL
